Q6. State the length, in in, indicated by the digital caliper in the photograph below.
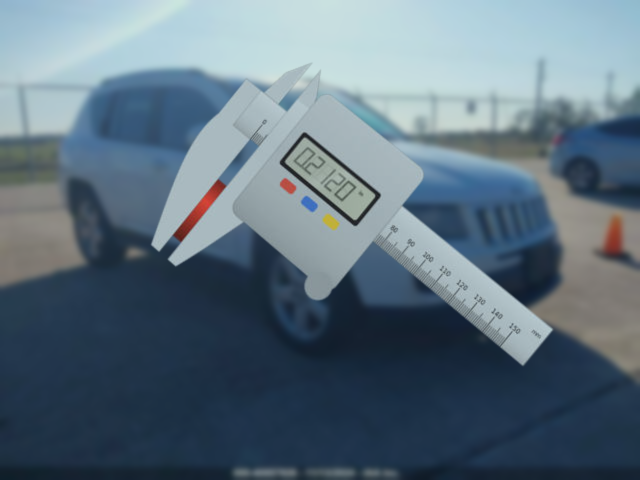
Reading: 0.2120 in
